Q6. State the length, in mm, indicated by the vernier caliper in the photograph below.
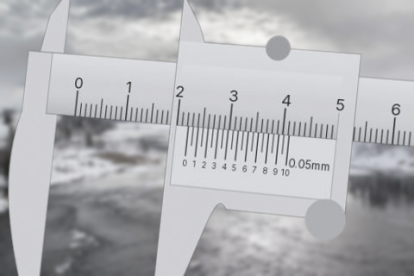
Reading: 22.2 mm
